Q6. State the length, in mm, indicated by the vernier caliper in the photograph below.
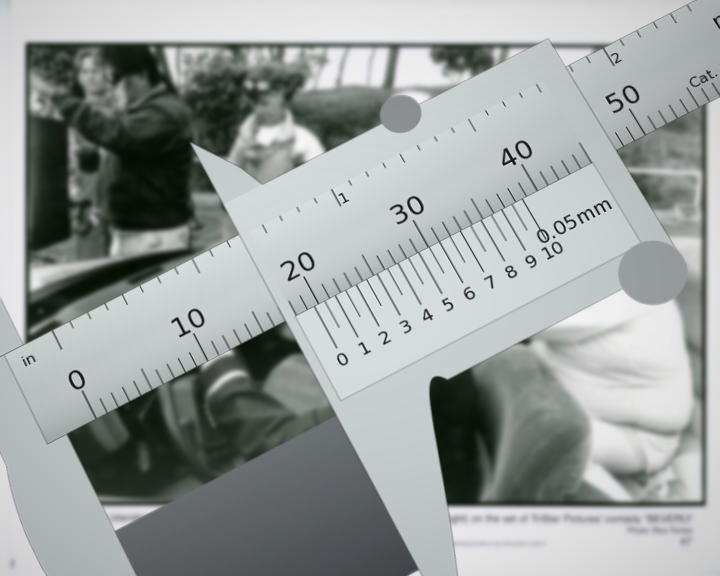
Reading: 19.6 mm
